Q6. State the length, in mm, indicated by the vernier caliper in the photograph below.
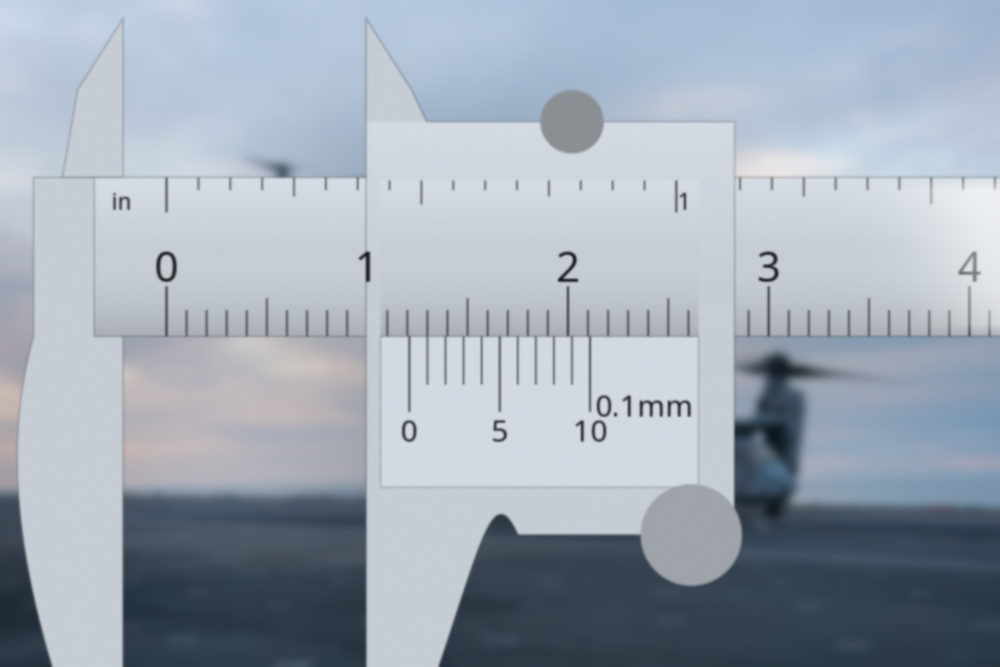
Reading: 12.1 mm
